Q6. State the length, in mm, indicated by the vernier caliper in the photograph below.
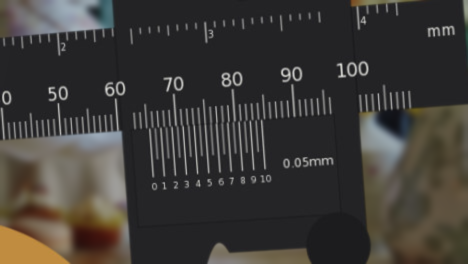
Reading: 65.5 mm
